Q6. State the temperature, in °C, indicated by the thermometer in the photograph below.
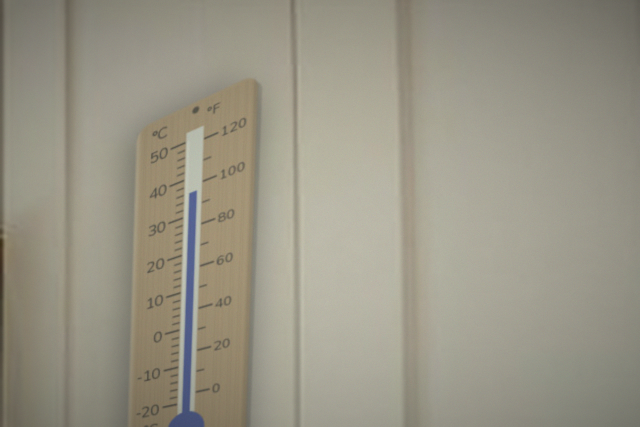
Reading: 36 °C
